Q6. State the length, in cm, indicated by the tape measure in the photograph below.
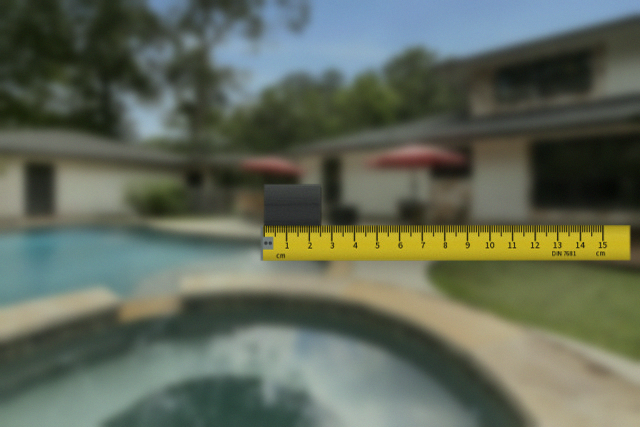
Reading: 2.5 cm
